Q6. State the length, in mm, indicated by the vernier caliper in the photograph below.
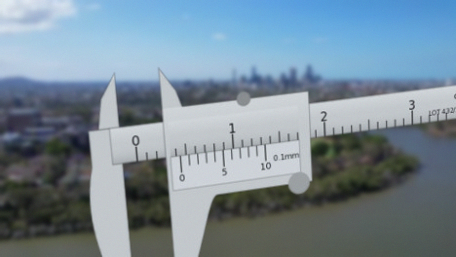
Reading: 4.4 mm
